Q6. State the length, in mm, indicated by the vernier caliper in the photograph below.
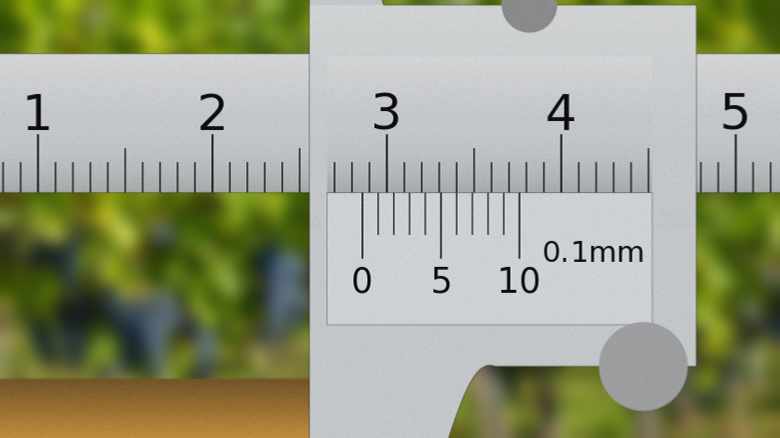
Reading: 28.6 mm
